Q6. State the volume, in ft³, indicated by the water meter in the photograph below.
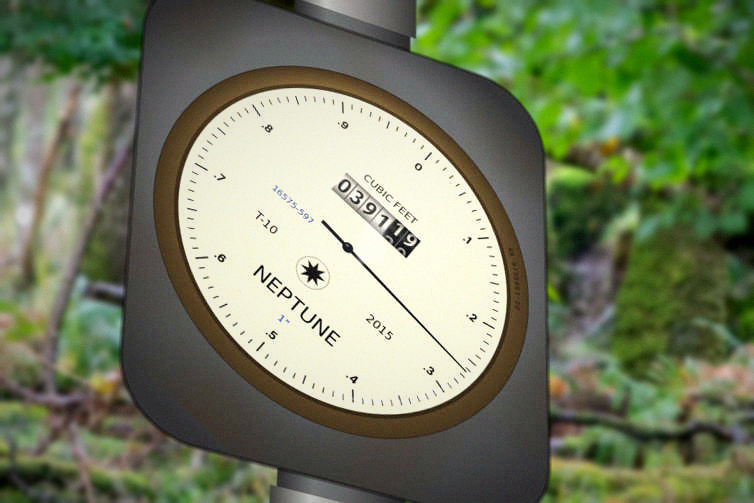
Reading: 39119.26 ft³
